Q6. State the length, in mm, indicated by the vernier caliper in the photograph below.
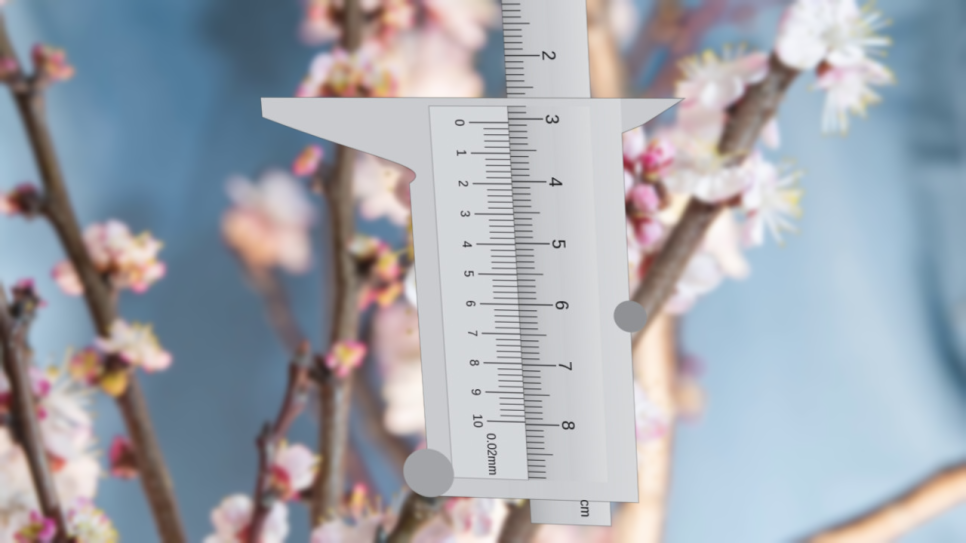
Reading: 30.6 mm
